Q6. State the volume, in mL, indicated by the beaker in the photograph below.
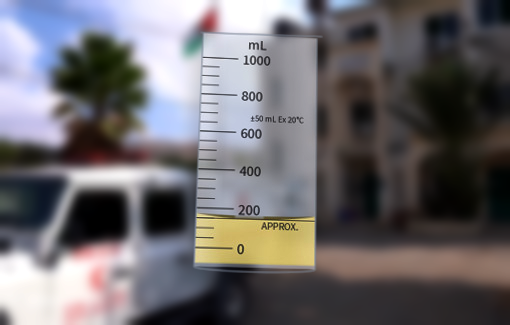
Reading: 150 mL
